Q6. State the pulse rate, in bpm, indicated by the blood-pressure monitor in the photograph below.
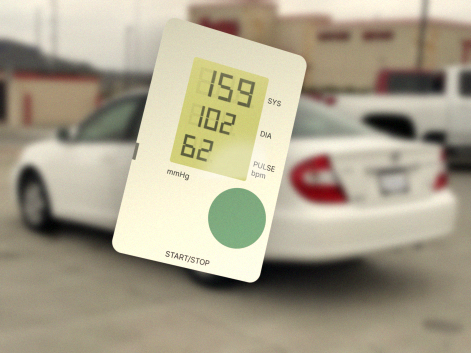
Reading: 62 bpm
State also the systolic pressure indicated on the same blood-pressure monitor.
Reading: 159 mmHg
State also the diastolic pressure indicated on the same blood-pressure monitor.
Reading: 102 mmHg
